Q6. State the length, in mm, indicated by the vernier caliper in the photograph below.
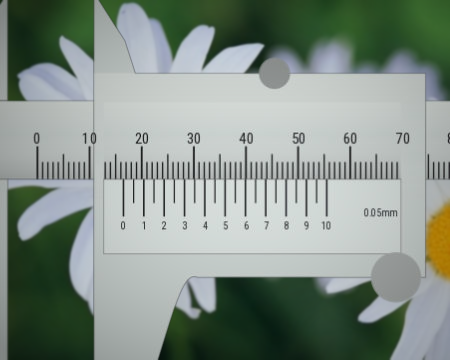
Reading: 16.5 mm
